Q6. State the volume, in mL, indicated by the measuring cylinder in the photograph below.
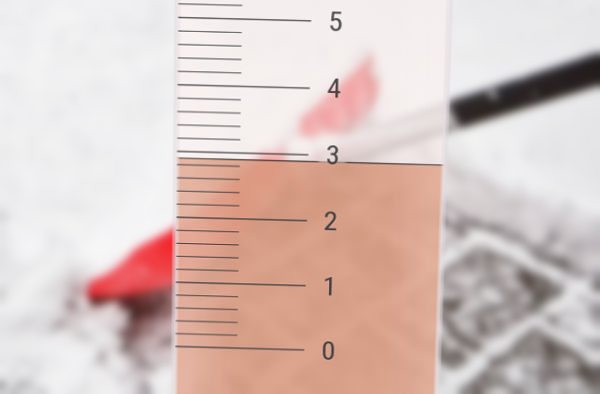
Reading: 2.9 mL
